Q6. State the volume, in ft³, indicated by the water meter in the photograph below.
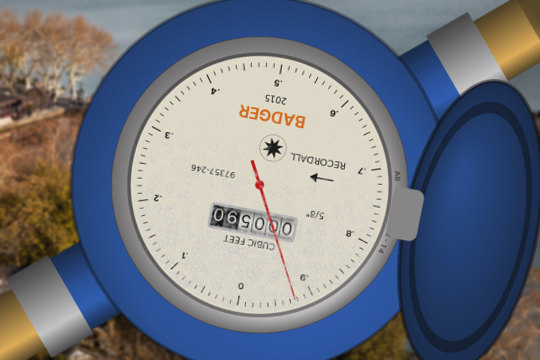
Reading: 589.92 ft³
